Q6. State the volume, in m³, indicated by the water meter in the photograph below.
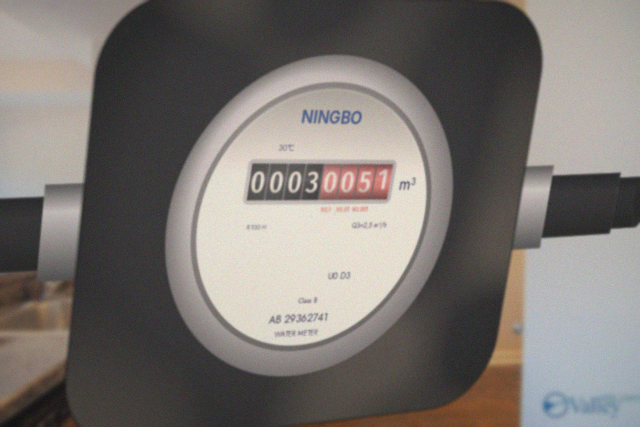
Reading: 3.0051 m³
